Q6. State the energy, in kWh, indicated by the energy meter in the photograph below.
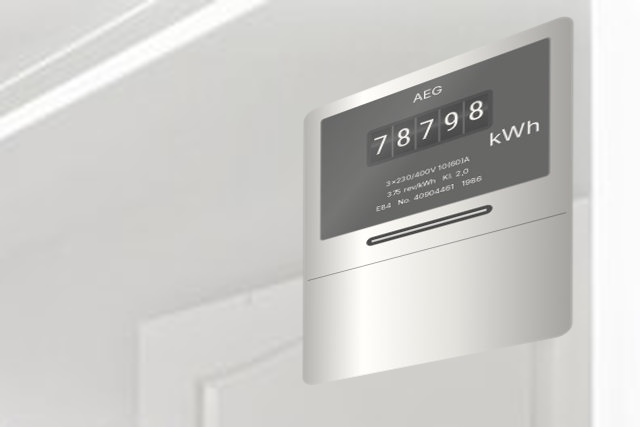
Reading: 78798 kWh
